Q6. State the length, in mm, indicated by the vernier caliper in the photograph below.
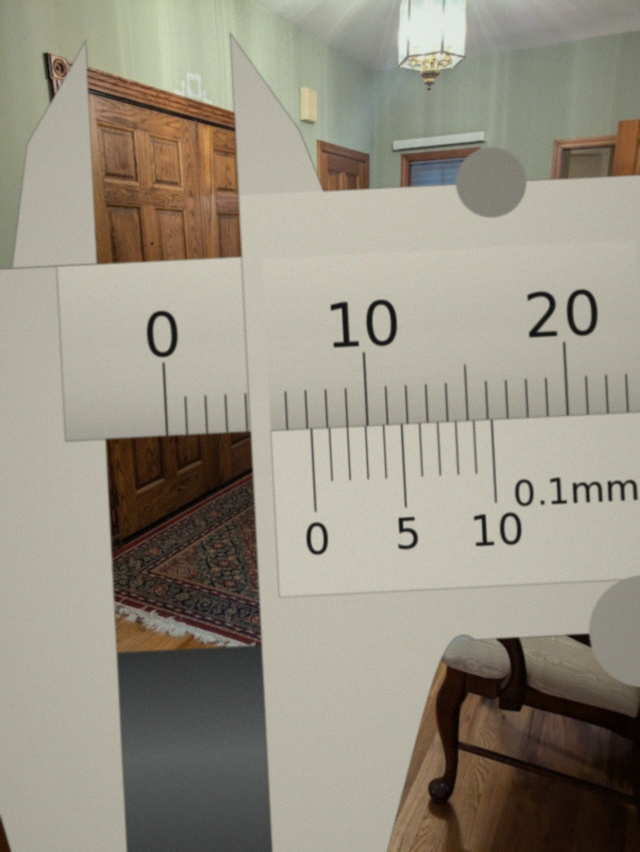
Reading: 7.2 mm
